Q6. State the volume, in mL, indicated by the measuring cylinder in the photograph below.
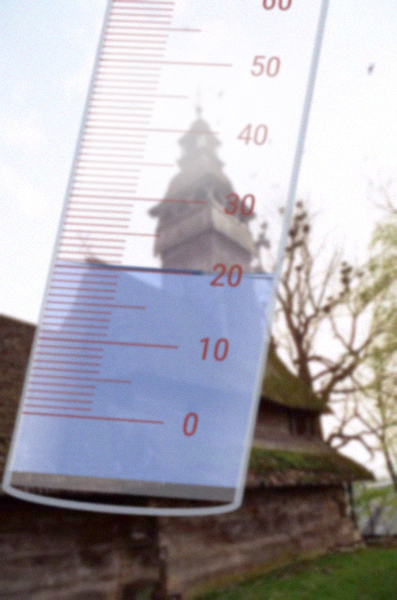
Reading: 20 mL
